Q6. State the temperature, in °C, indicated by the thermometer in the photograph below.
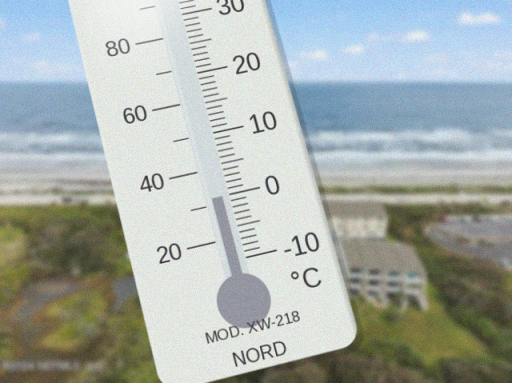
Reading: 0 °C
